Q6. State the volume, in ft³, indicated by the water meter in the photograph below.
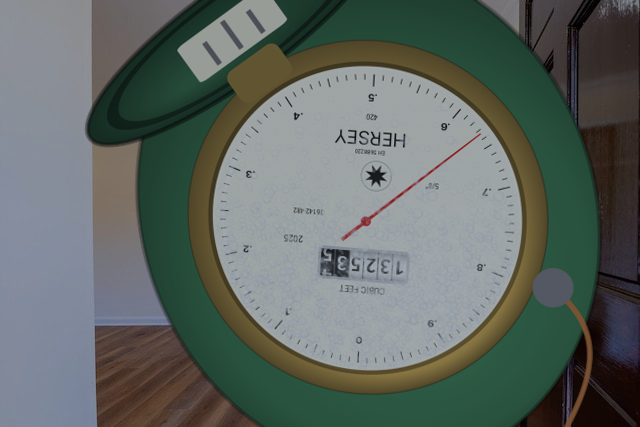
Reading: 132534.63 ft³
